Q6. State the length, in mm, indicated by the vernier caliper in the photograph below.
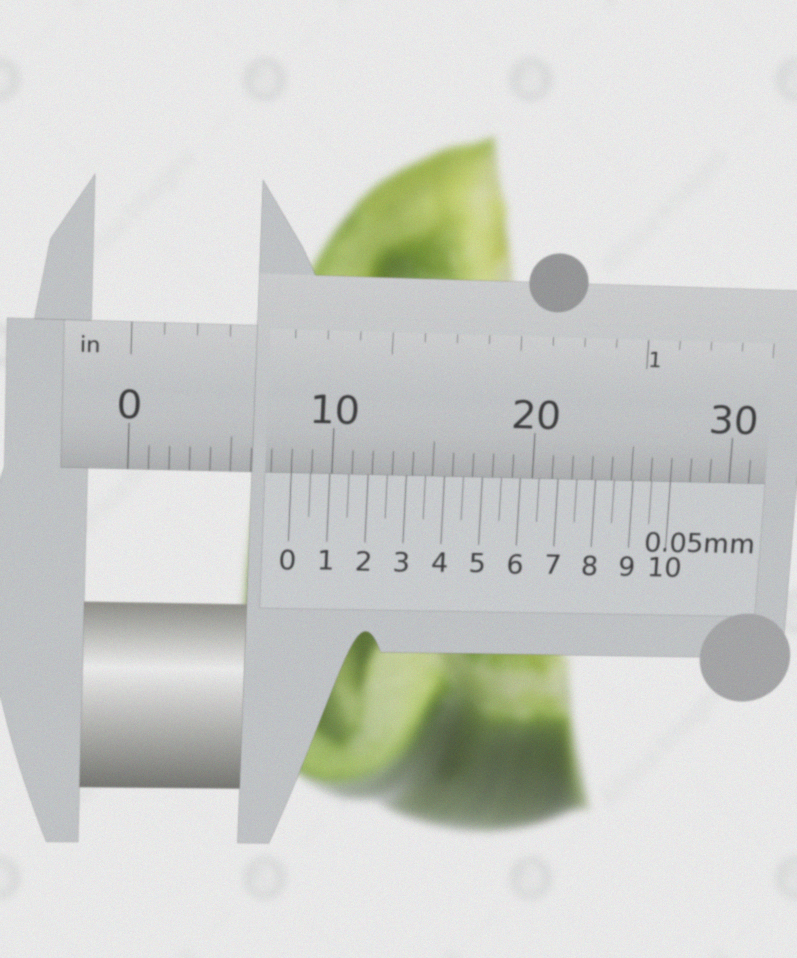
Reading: 8.0 mm
